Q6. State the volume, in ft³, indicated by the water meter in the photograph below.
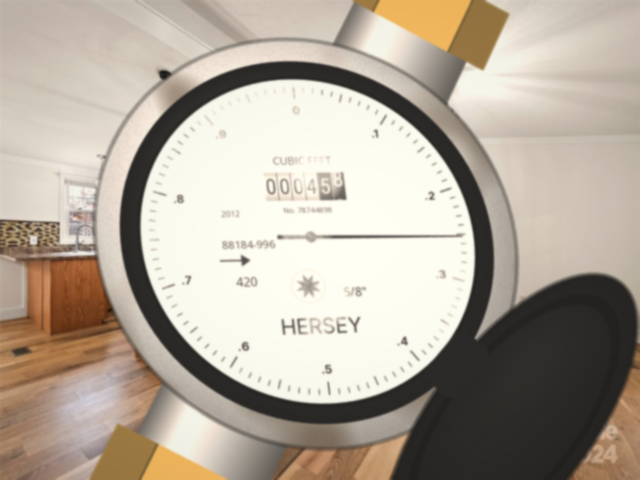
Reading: 458.25 ft³
